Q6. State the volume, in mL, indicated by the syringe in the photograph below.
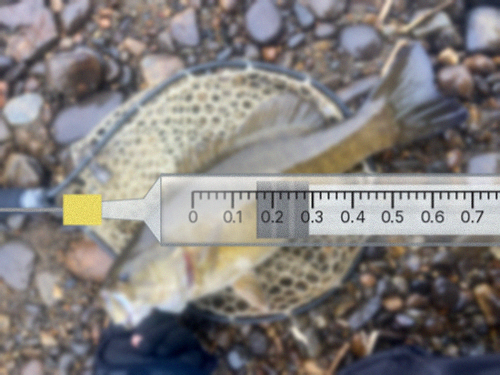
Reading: 0.16 mL
